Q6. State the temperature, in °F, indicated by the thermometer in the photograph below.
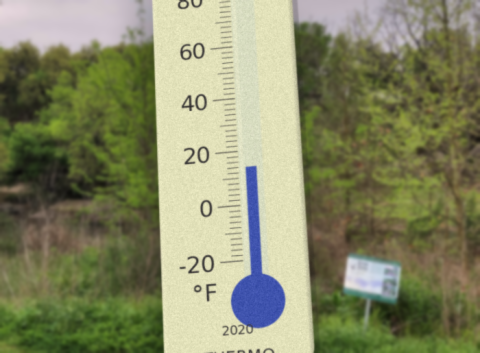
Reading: 14 °F
